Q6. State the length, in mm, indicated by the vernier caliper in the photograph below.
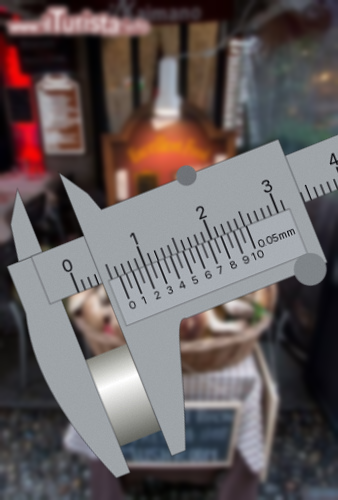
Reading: 6.2 mm
